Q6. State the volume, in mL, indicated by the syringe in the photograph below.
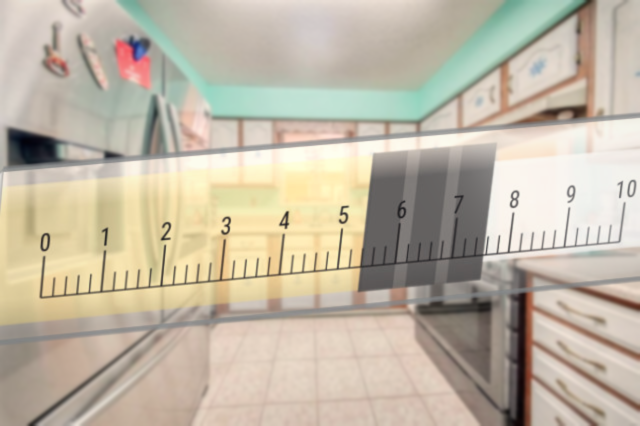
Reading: 5.4 mL
